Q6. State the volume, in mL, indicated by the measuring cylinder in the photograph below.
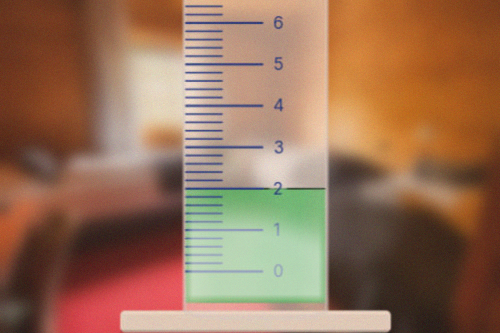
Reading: 2 mL
